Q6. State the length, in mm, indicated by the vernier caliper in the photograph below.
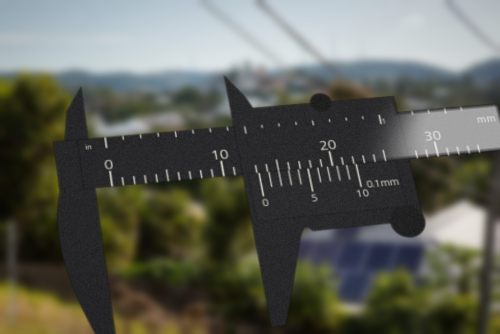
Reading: 13.2 mm
